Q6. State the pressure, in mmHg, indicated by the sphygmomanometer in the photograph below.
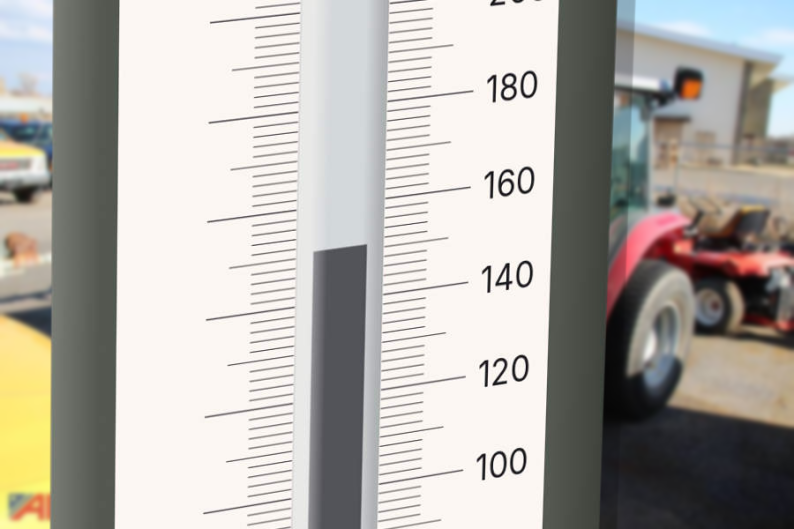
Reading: 151 mmHg
